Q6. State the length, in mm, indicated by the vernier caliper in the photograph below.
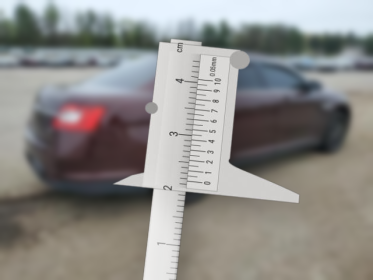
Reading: 21.6 mm
